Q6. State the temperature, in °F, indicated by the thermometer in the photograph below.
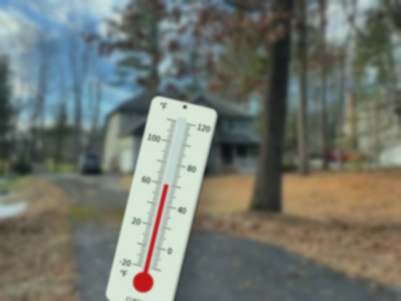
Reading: 60 °F
